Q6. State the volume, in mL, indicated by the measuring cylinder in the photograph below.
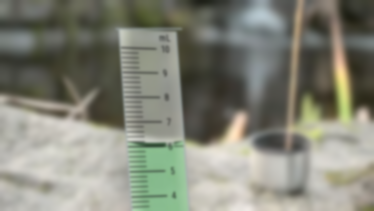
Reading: 6 mL
